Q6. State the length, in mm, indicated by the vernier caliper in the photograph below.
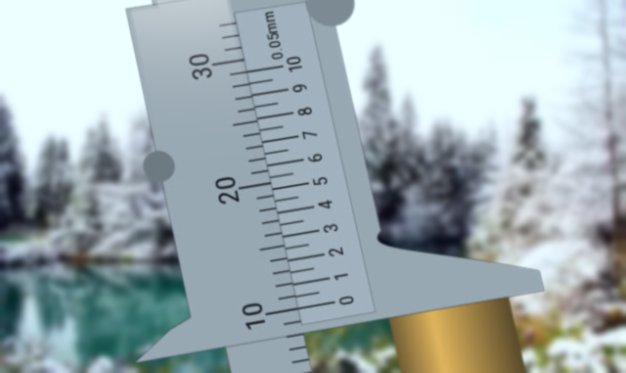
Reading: 10.0 mm
